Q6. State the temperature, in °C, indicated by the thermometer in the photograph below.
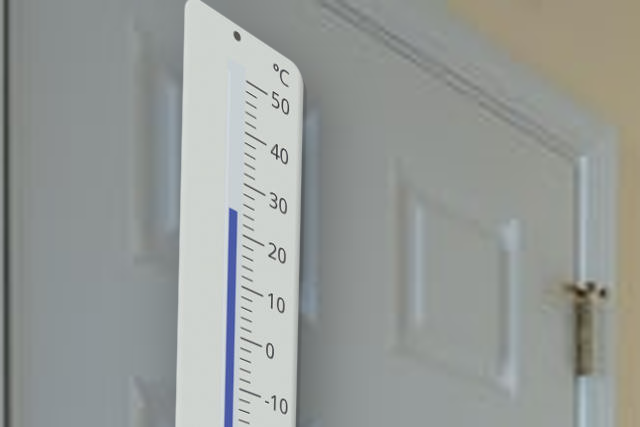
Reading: 24 °C
